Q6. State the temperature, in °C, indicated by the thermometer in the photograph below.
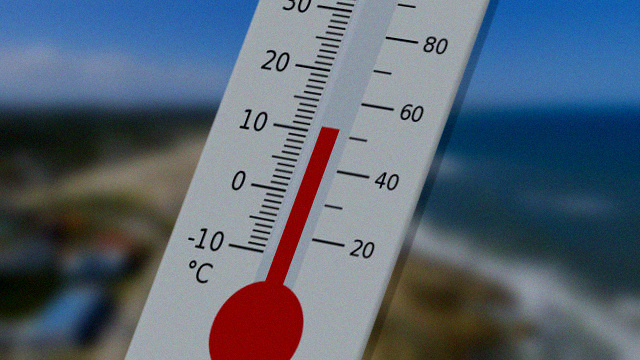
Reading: 11 °C
